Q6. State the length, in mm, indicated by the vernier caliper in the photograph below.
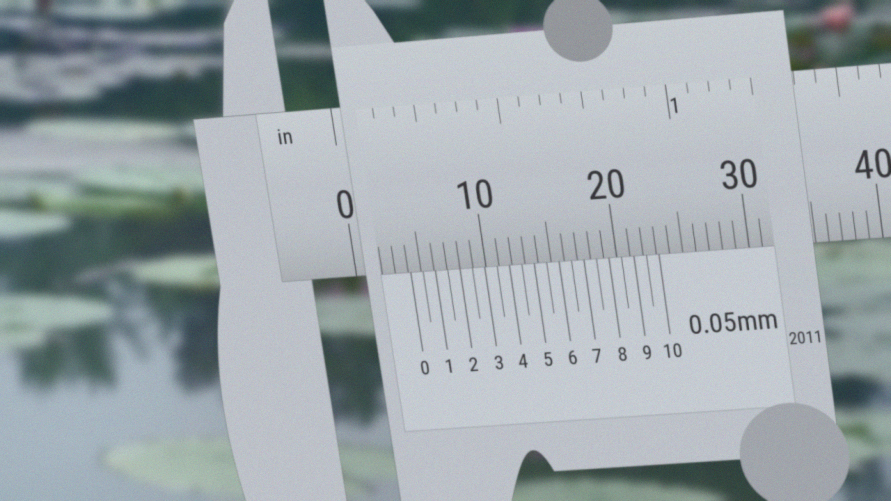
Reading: 4.2 mm
